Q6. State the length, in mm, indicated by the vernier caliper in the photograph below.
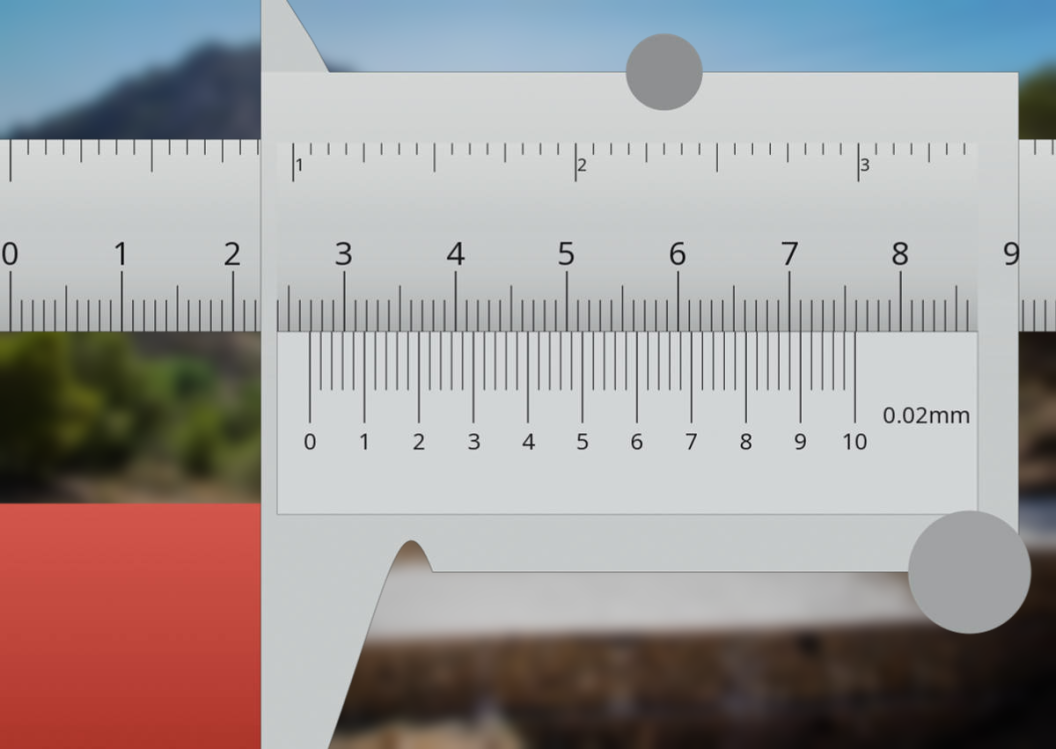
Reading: 26.9 mm
